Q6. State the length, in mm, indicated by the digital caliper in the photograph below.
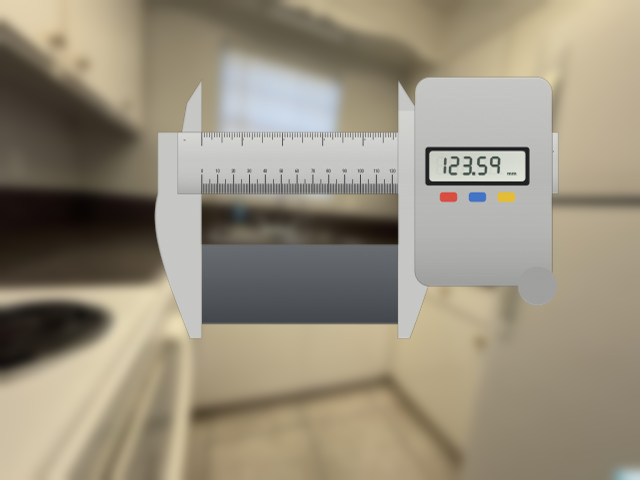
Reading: 123.59 mm
